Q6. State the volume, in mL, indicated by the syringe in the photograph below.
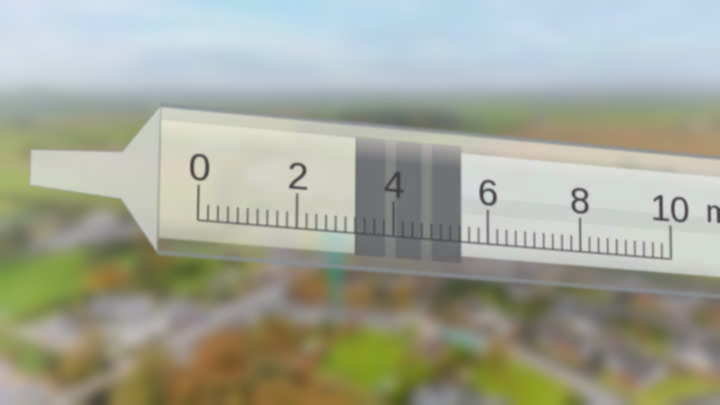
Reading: 3.2 mL
